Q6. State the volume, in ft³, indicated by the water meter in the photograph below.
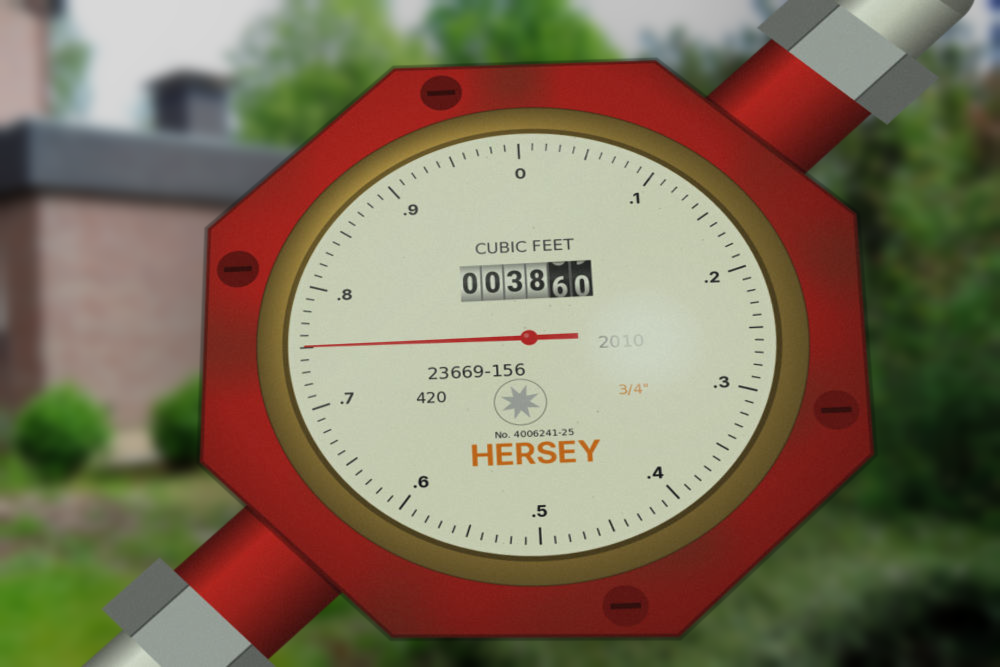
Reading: 3859.75 ft³
